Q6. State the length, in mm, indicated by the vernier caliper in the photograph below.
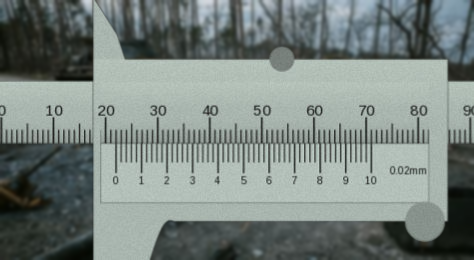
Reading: 22.0 mm
